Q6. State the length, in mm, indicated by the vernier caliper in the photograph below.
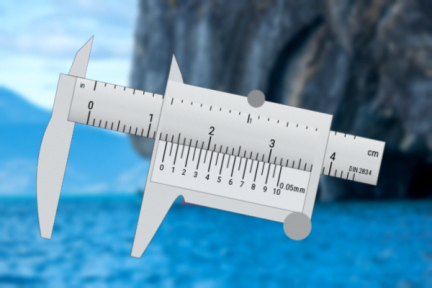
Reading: 13.2 mm
